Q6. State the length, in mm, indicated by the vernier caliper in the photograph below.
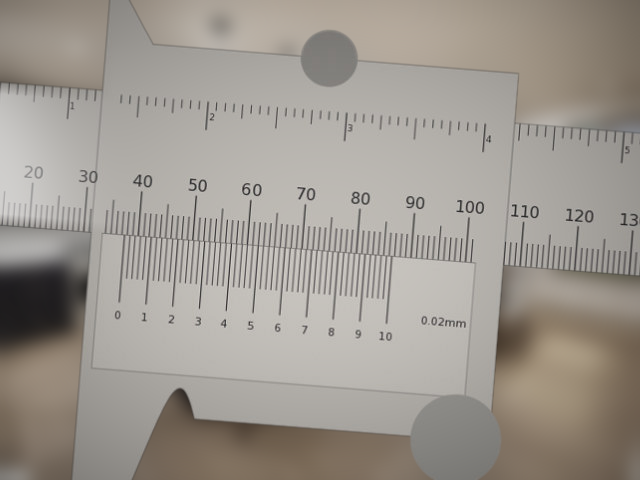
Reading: 37.5 mm
